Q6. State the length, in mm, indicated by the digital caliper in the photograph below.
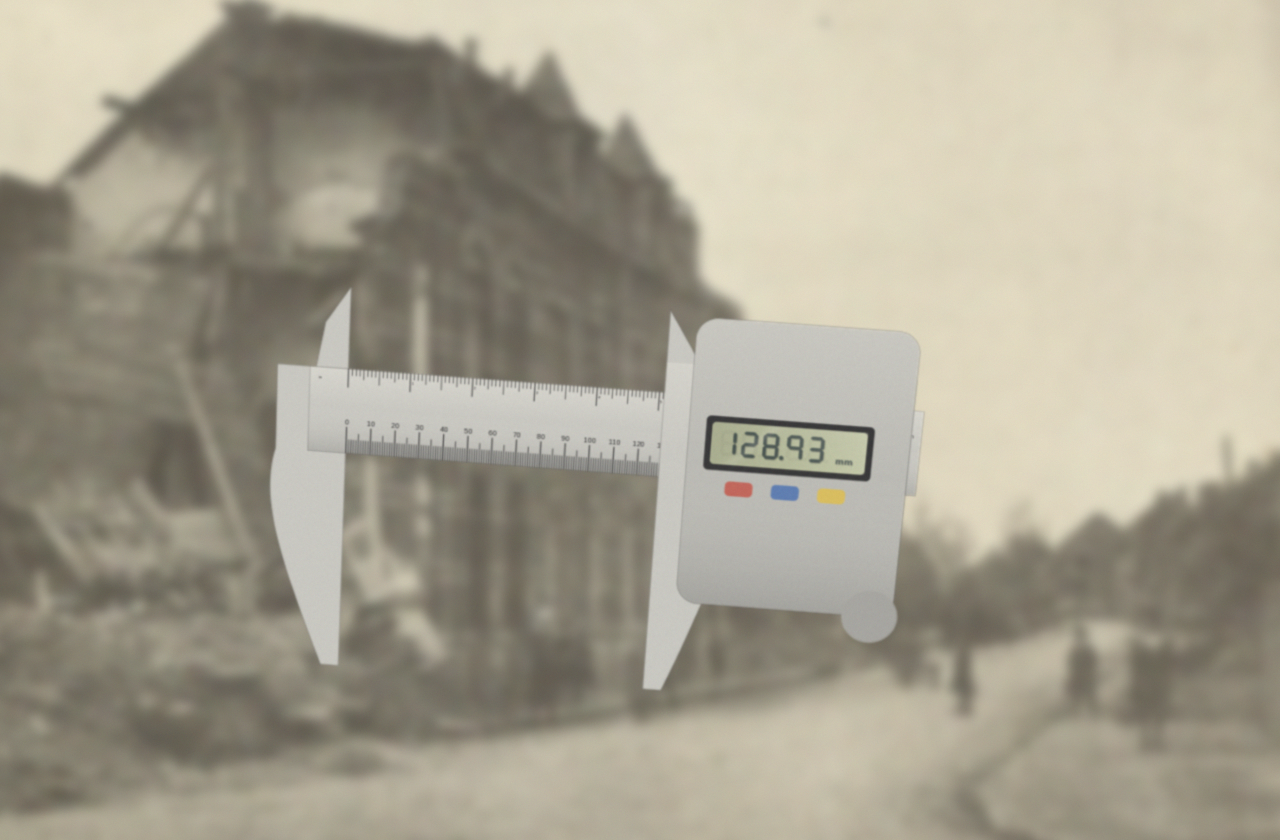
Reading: 128.93 mm
